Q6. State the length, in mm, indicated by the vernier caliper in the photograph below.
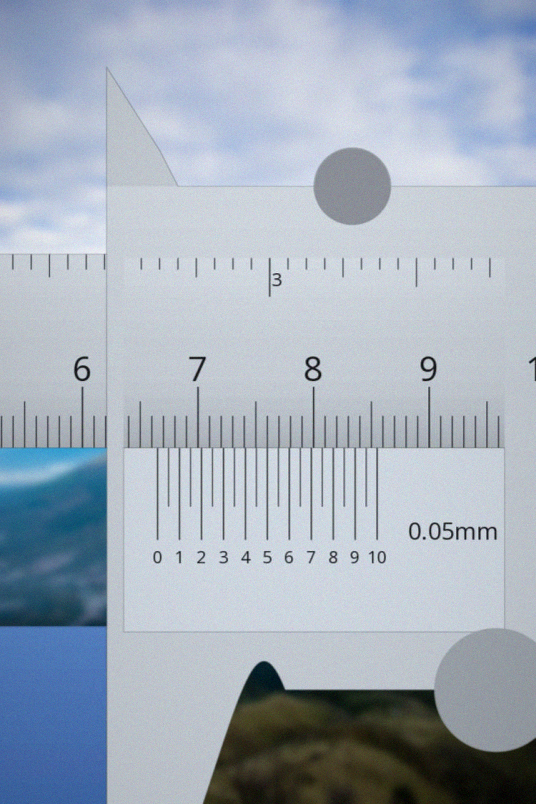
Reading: 66.5 mm
